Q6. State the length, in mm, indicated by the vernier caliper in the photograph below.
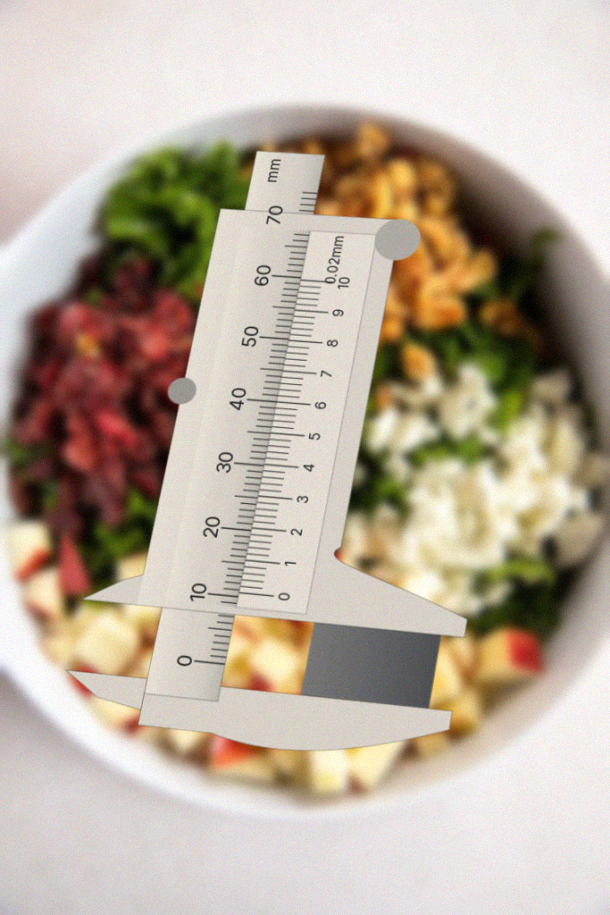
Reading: 10.6 mm
